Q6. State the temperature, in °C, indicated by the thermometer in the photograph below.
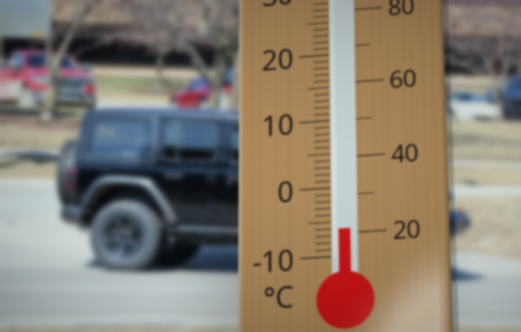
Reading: -6 °C
